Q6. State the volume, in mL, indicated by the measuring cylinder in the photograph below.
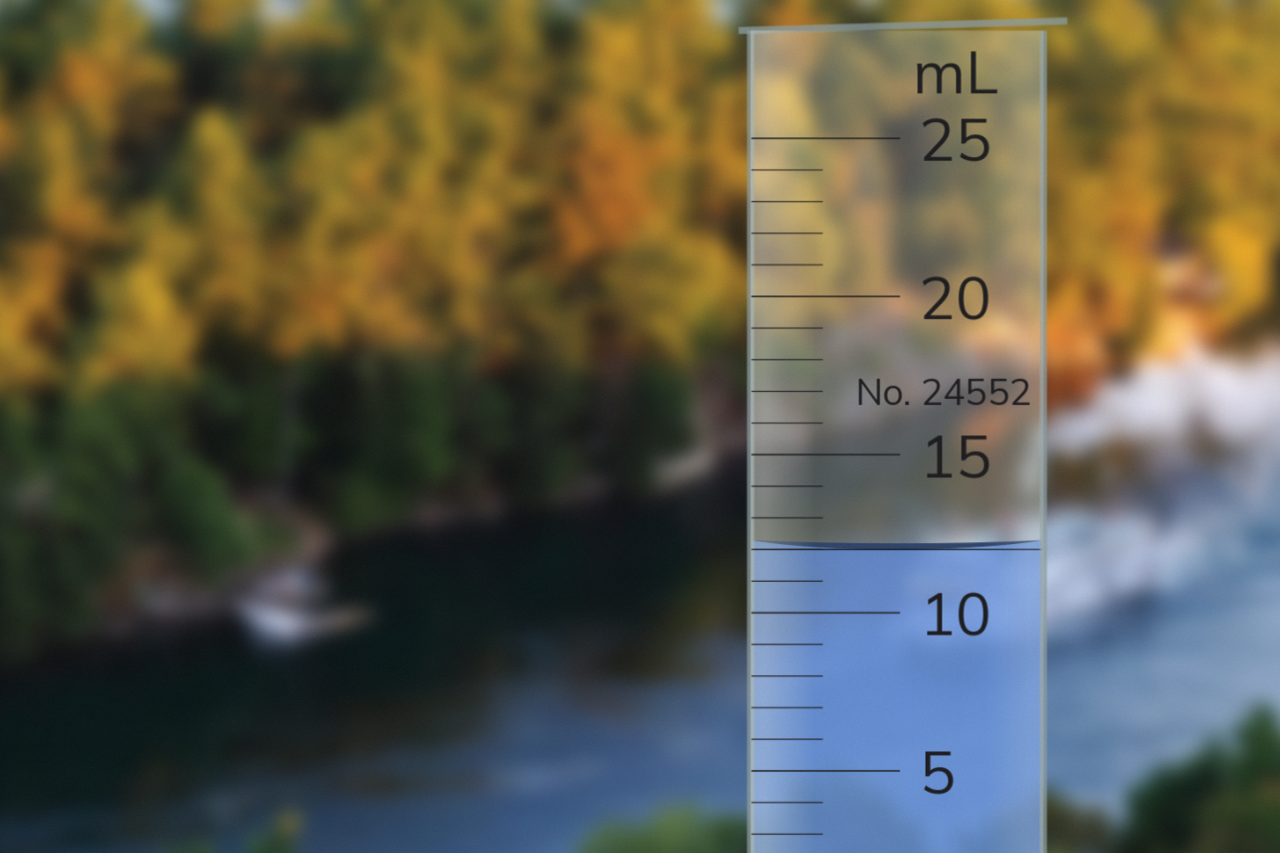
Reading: 12 mL
